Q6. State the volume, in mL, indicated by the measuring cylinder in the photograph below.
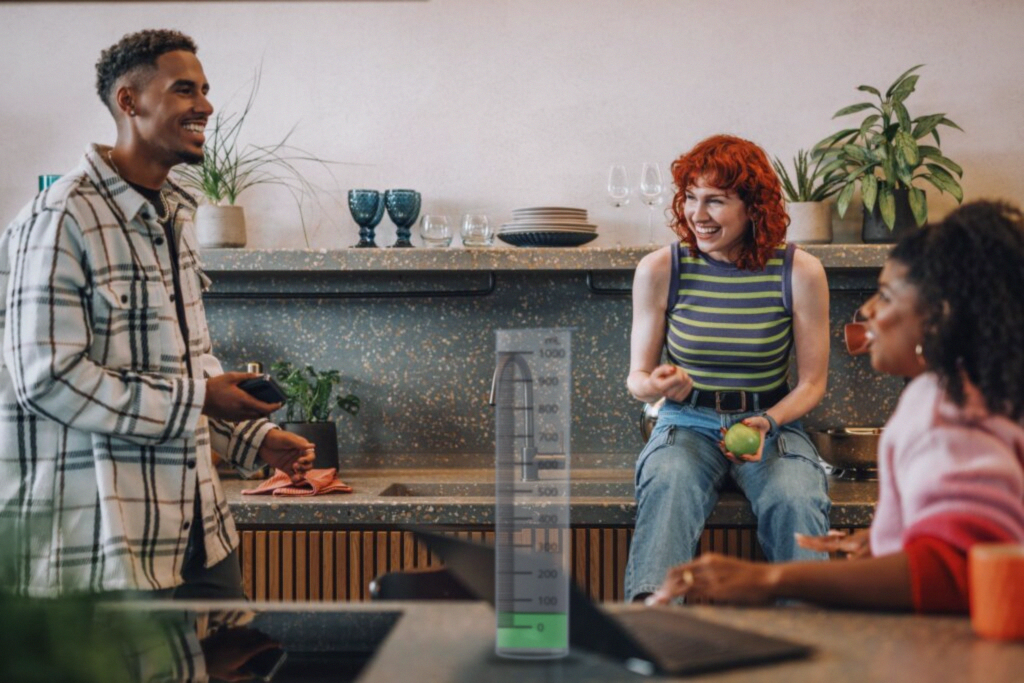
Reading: 50 mL
